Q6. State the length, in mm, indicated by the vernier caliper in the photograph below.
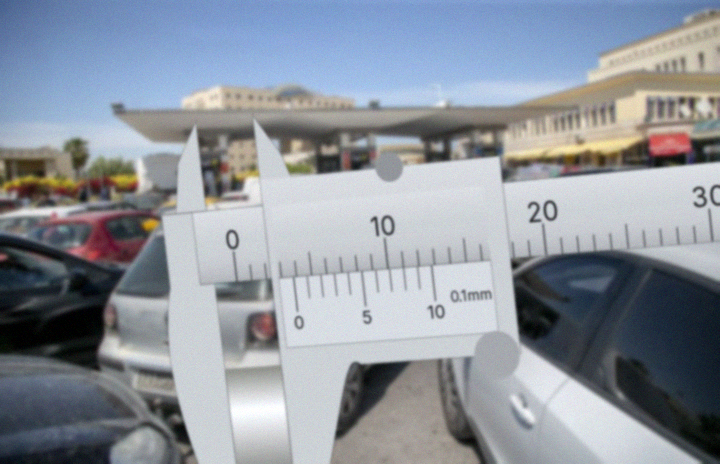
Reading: 3.8 mm
